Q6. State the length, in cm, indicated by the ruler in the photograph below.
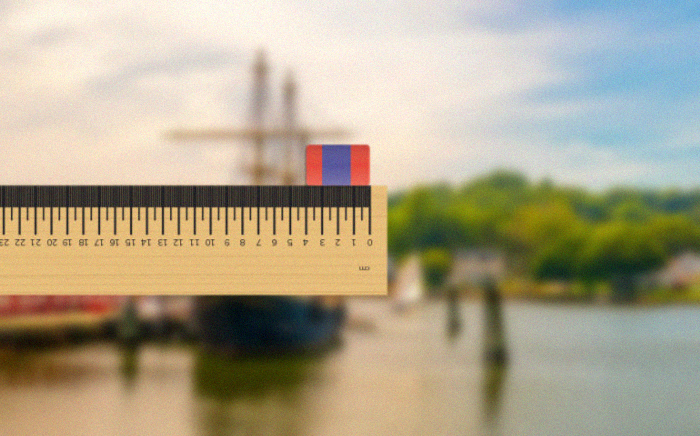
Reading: 4 cm
